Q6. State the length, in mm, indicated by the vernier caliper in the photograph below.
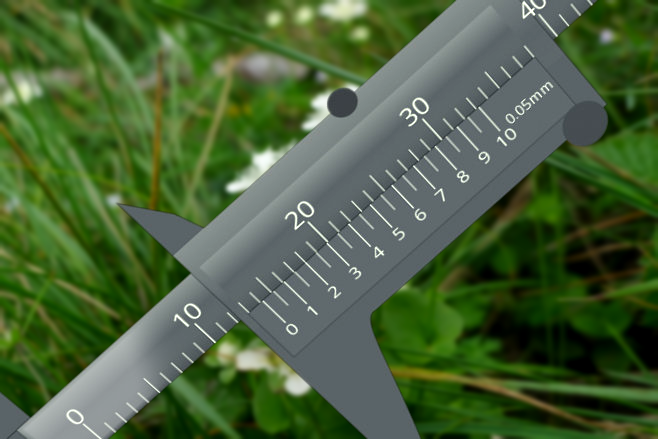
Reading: 14.2 mm
